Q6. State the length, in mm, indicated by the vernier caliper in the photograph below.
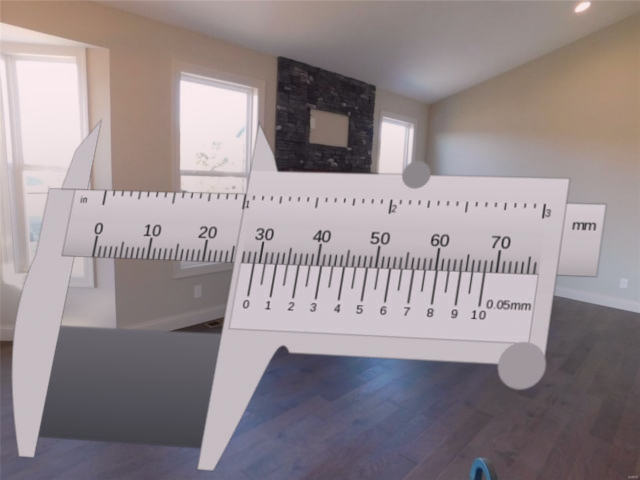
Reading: 29.0 mm
